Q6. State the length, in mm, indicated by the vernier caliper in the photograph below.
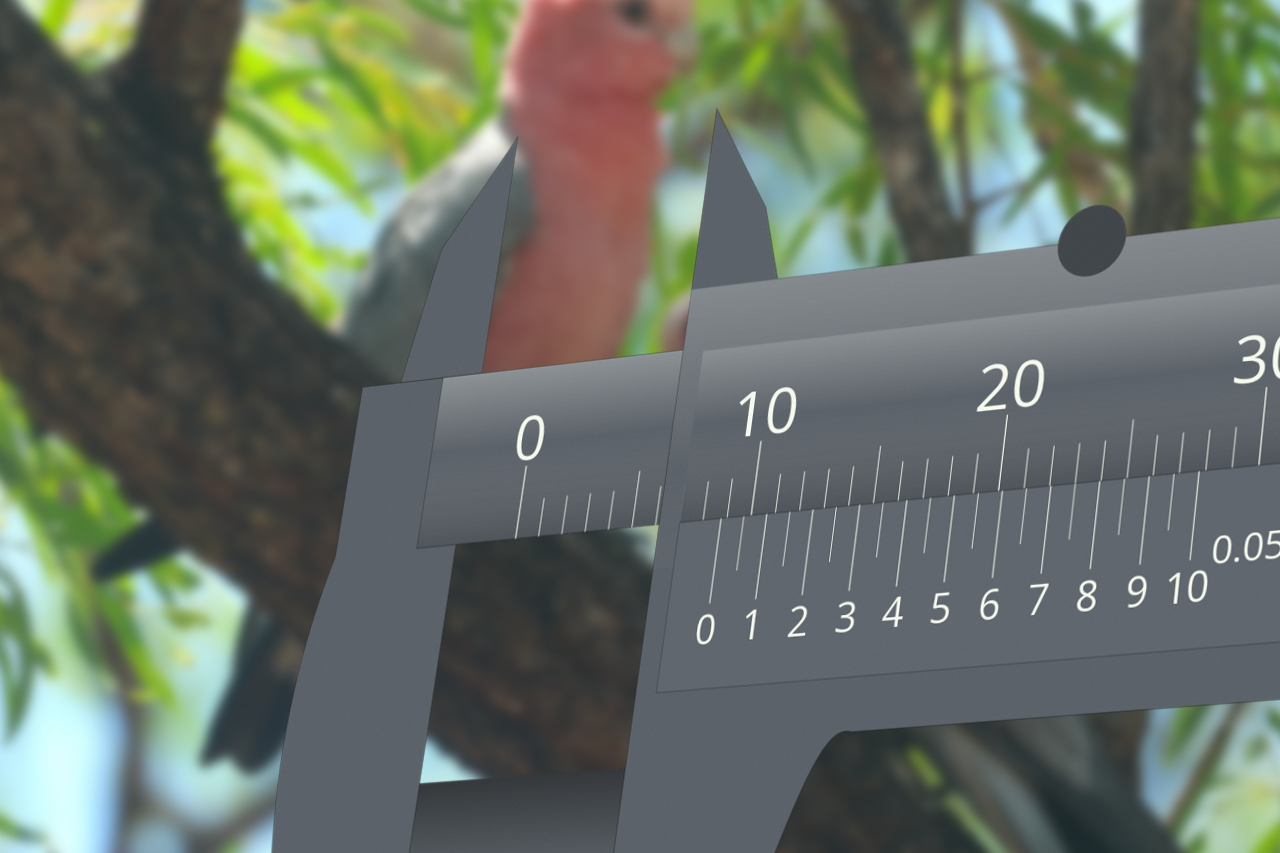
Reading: 8.75 mm
